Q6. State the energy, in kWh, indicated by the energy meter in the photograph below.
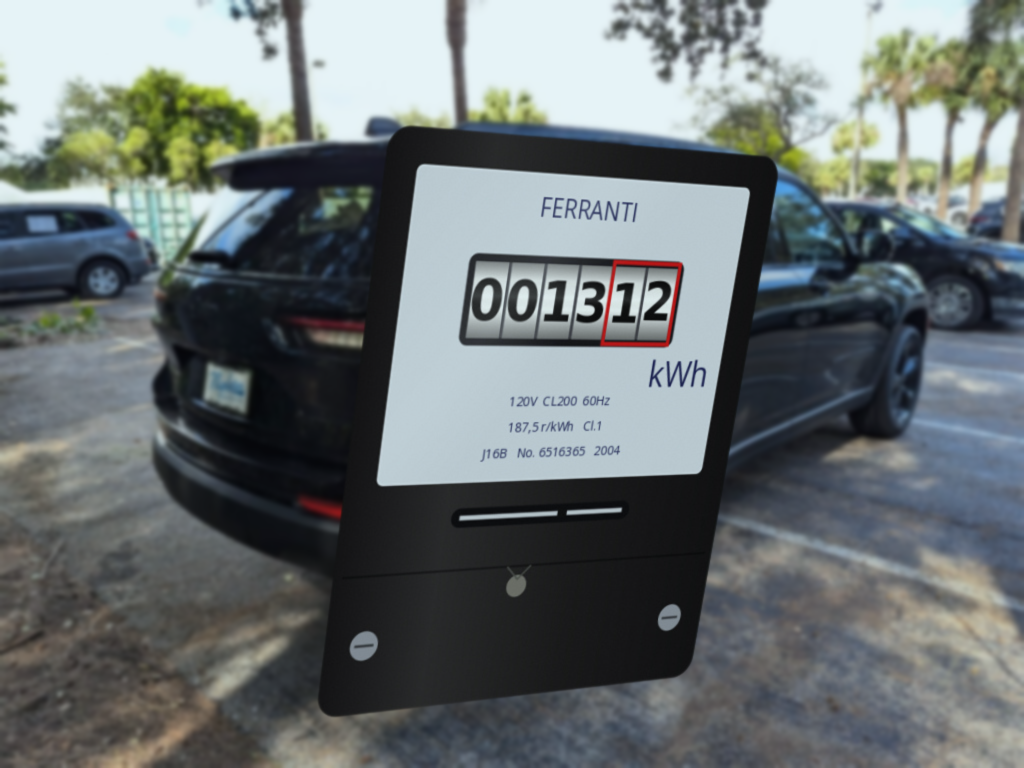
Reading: 13.12 kWh
